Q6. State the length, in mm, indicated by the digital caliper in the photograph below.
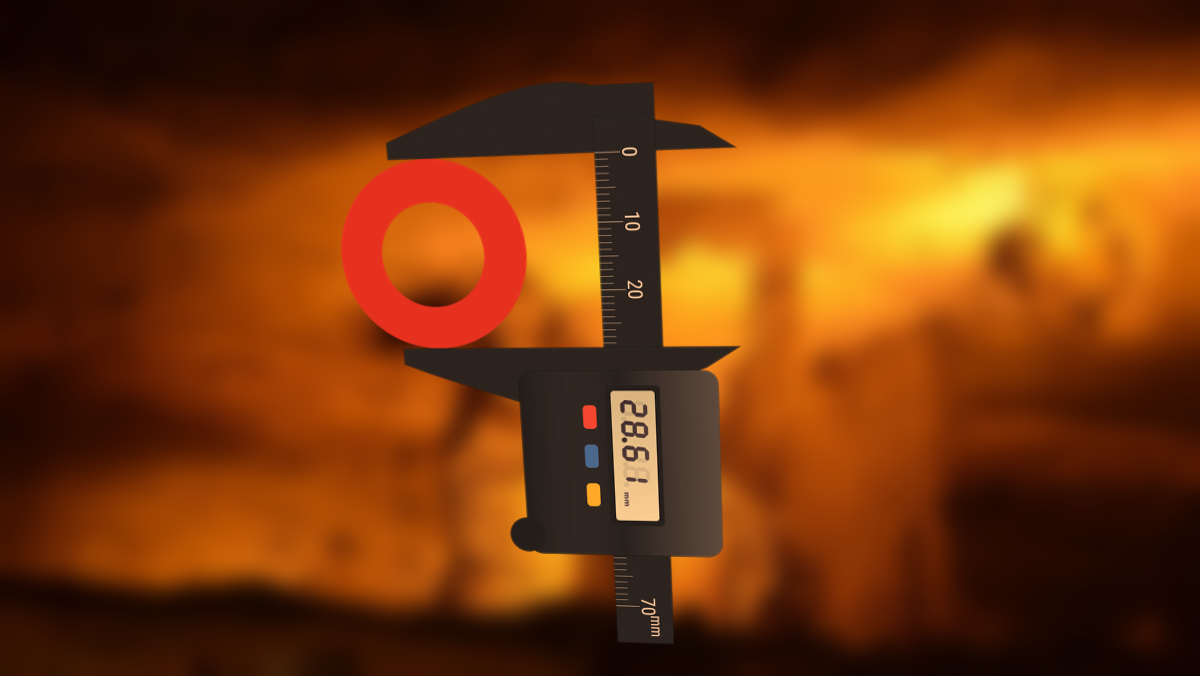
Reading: 28.61 mm
